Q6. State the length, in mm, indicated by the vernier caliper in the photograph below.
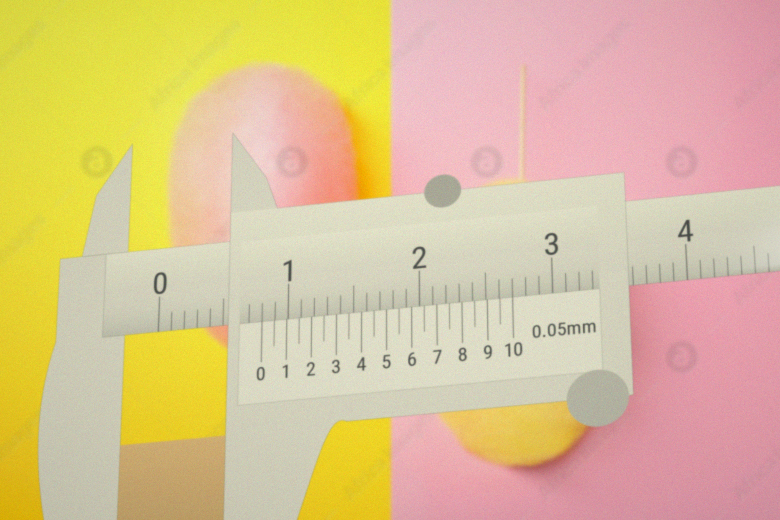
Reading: 8.0 mm
